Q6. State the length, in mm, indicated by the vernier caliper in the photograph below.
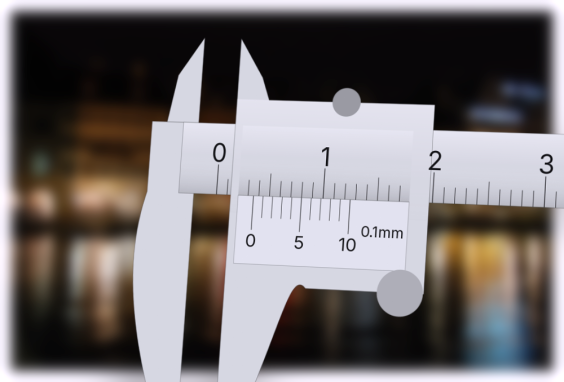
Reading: 3.5 mm
